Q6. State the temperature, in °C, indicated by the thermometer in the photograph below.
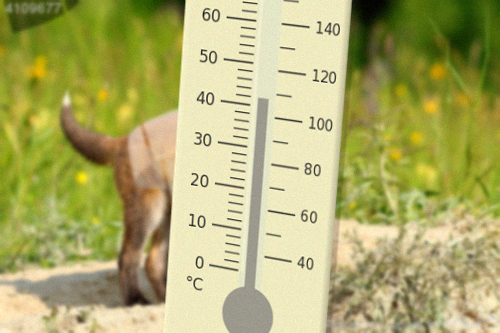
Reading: 42 °C
